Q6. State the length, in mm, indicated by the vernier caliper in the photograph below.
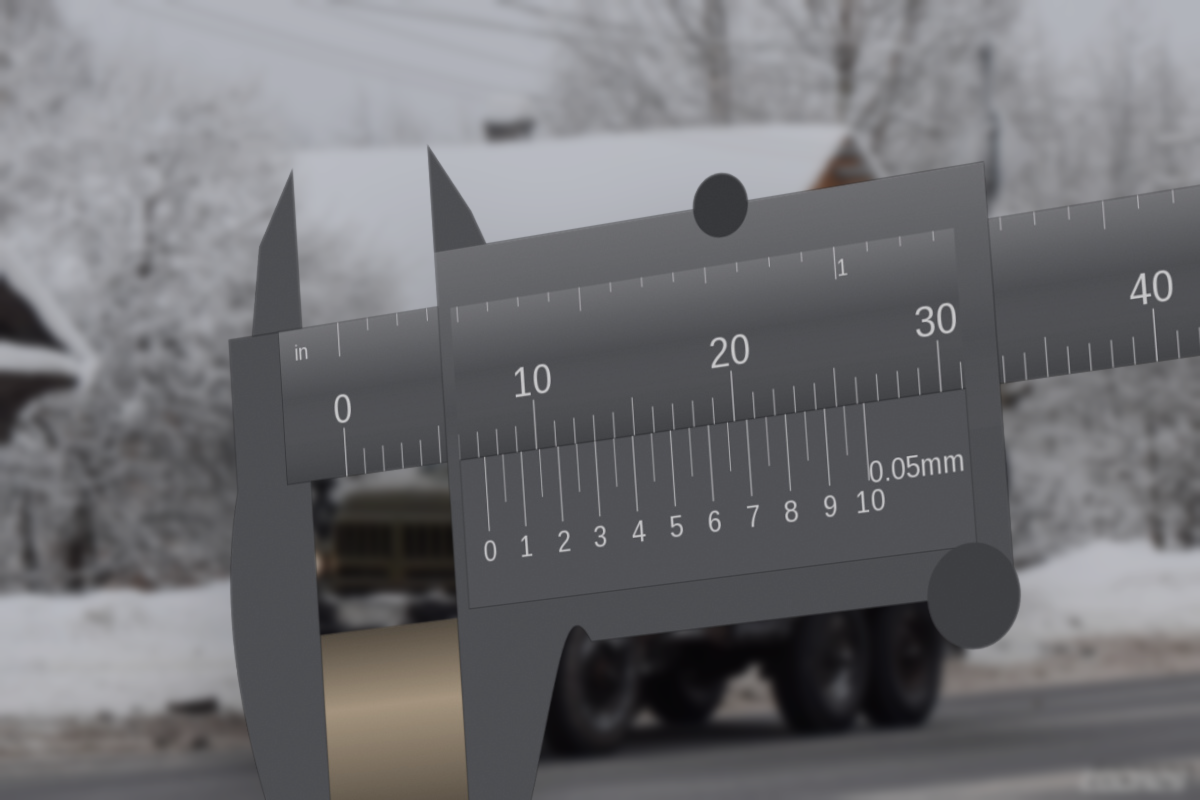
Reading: 7.3 mm
